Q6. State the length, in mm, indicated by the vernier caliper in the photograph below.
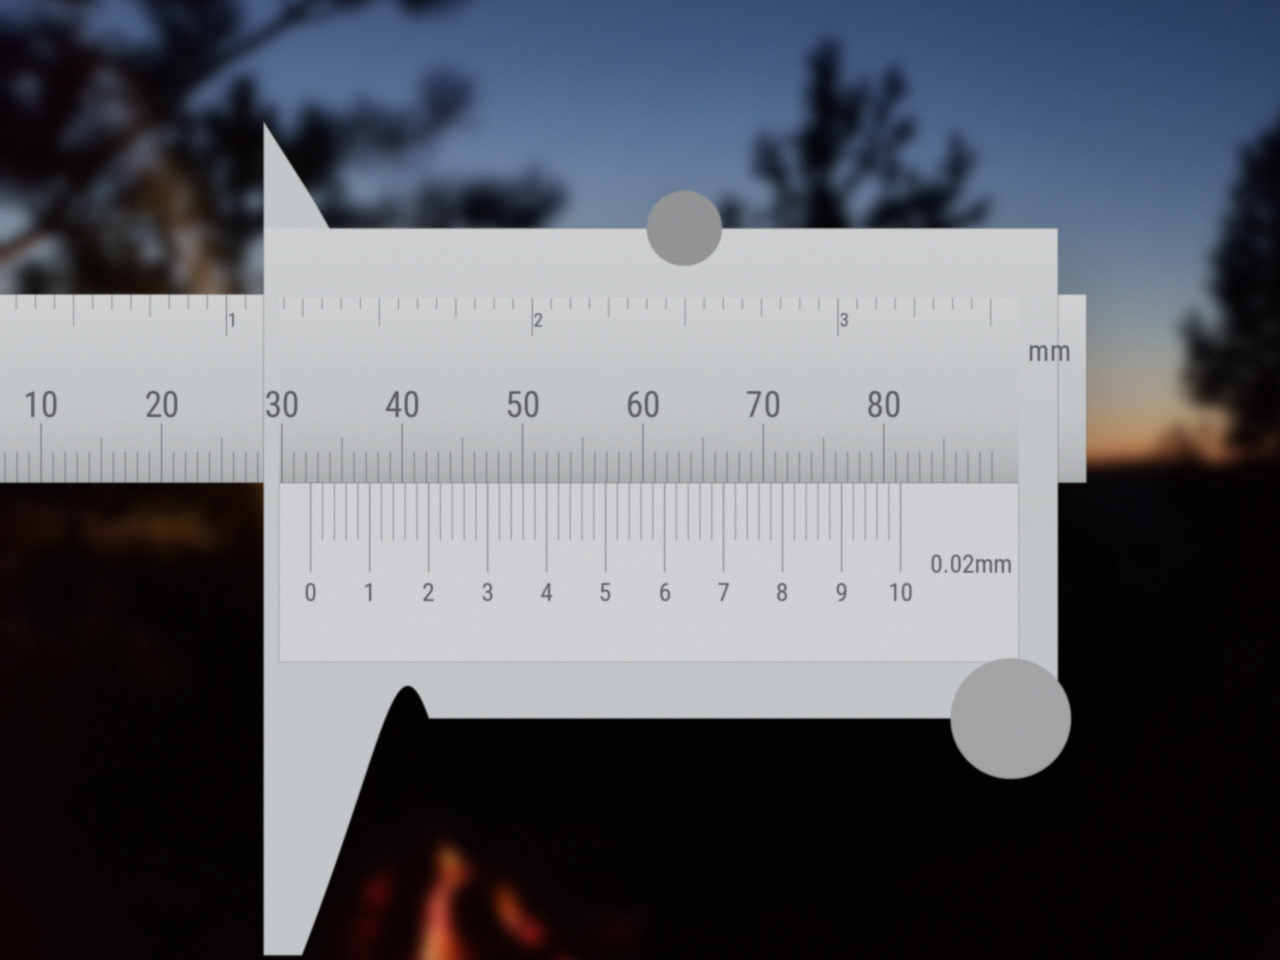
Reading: 32.4 mm
